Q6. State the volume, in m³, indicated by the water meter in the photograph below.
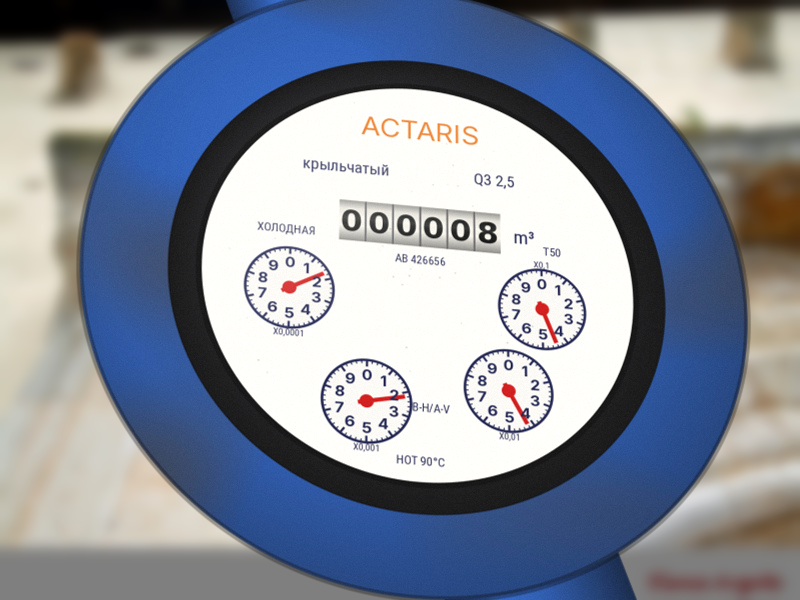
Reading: 8.4421 m³
